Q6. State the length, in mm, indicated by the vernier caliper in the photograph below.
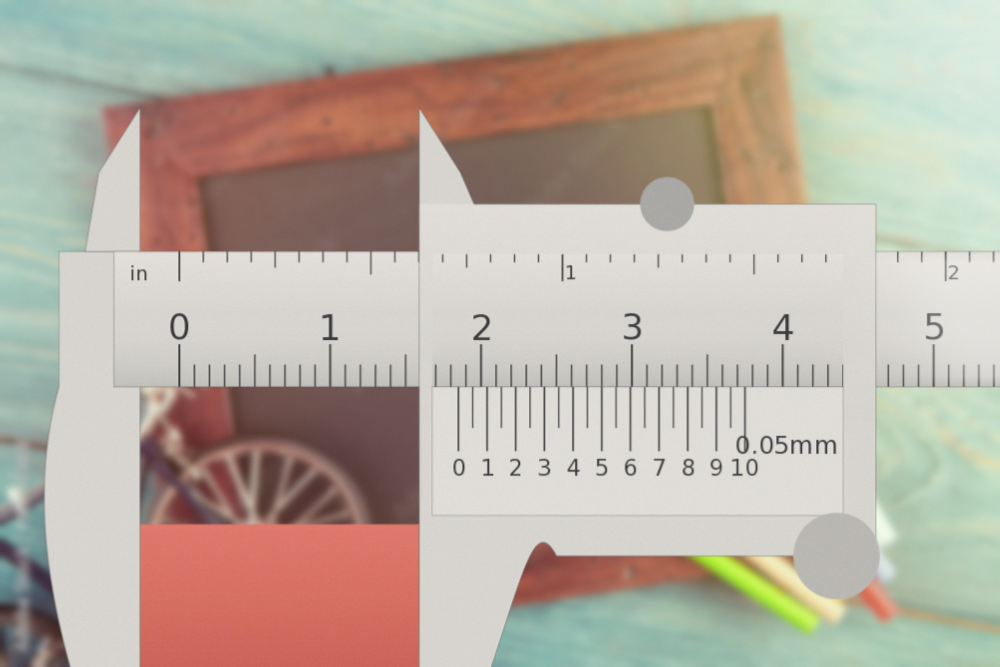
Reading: 18.5 mm
